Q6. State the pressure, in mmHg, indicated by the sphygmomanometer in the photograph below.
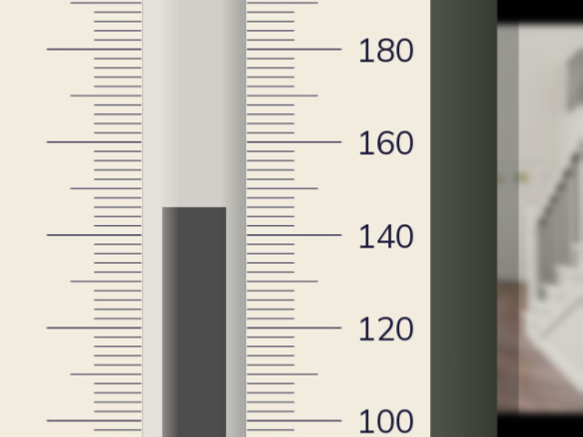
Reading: 146 mmHg
